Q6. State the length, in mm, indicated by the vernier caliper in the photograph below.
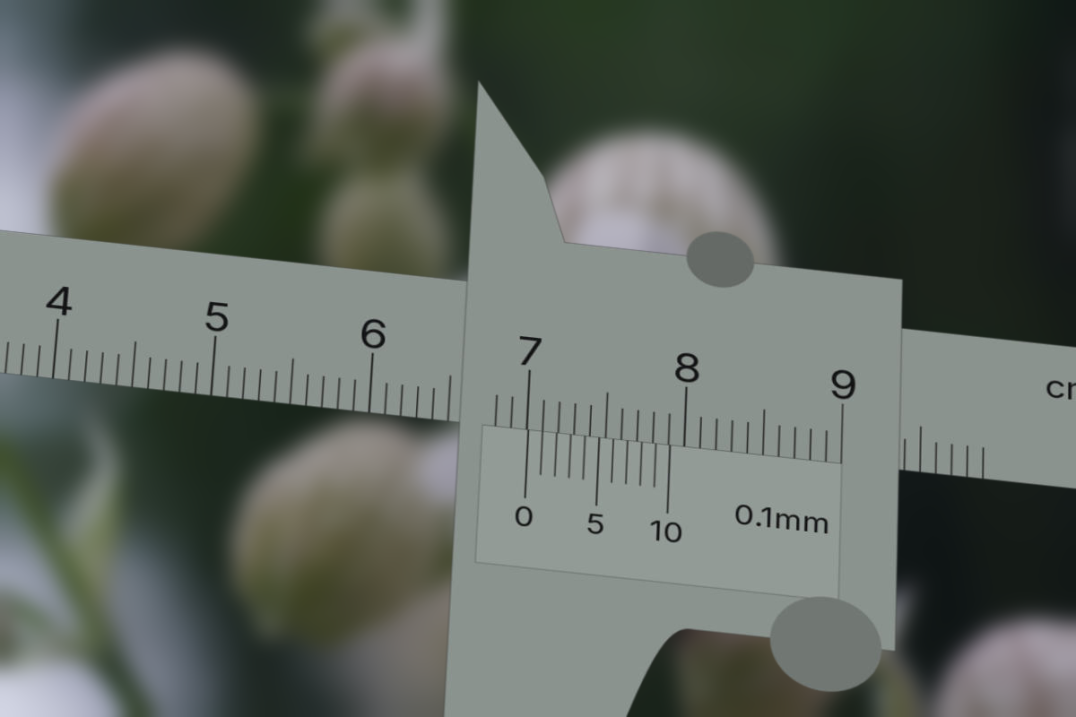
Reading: 70.1 mm
